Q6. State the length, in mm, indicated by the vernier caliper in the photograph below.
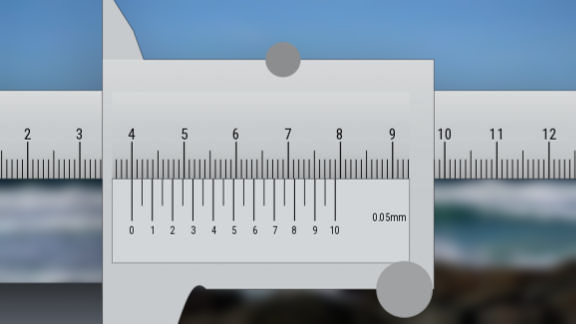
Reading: 40.0 mm
